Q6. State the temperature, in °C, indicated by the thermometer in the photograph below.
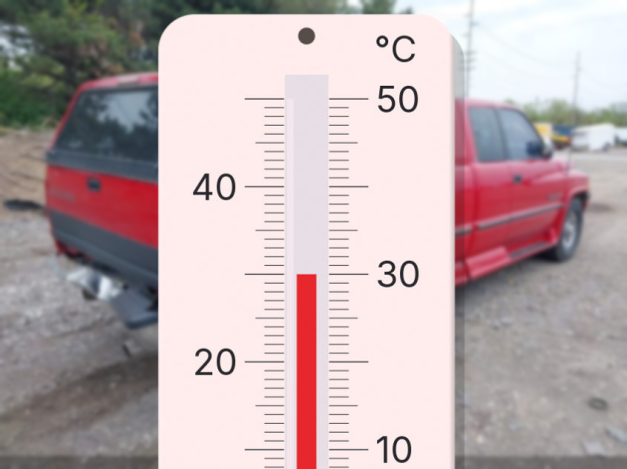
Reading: 30 °C
